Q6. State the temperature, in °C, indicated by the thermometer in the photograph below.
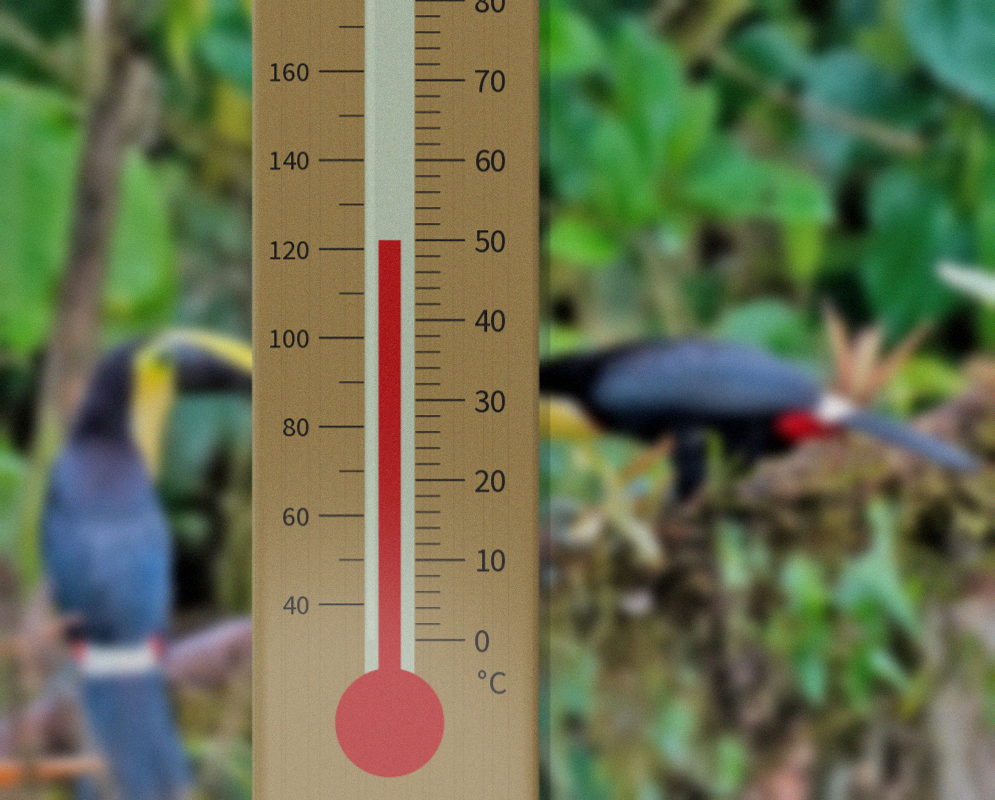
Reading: 50 °C
